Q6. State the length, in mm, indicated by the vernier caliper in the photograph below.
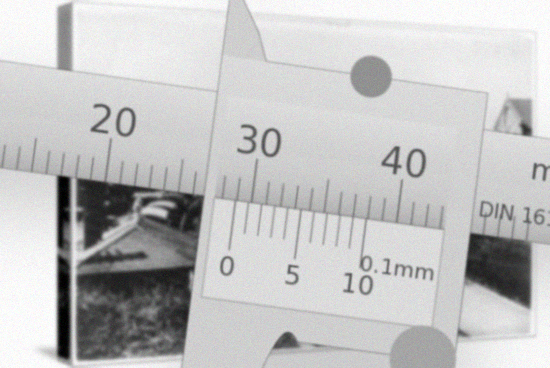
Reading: 28.9 mm
